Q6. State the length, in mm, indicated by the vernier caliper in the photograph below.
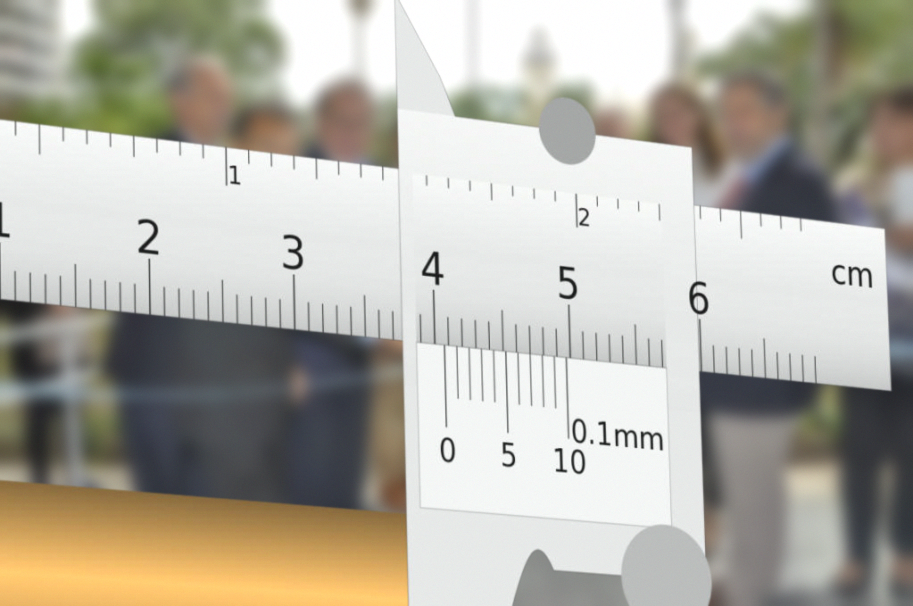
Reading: 40.7 mm
